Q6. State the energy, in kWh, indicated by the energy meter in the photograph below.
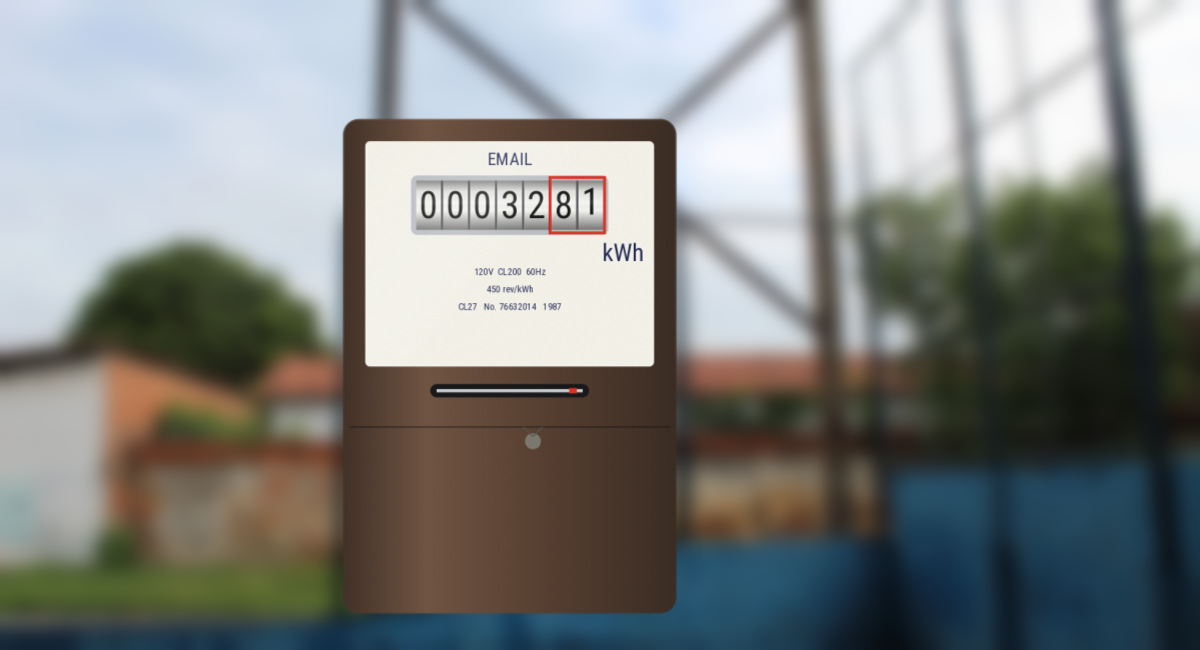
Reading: 32.81 kWh
